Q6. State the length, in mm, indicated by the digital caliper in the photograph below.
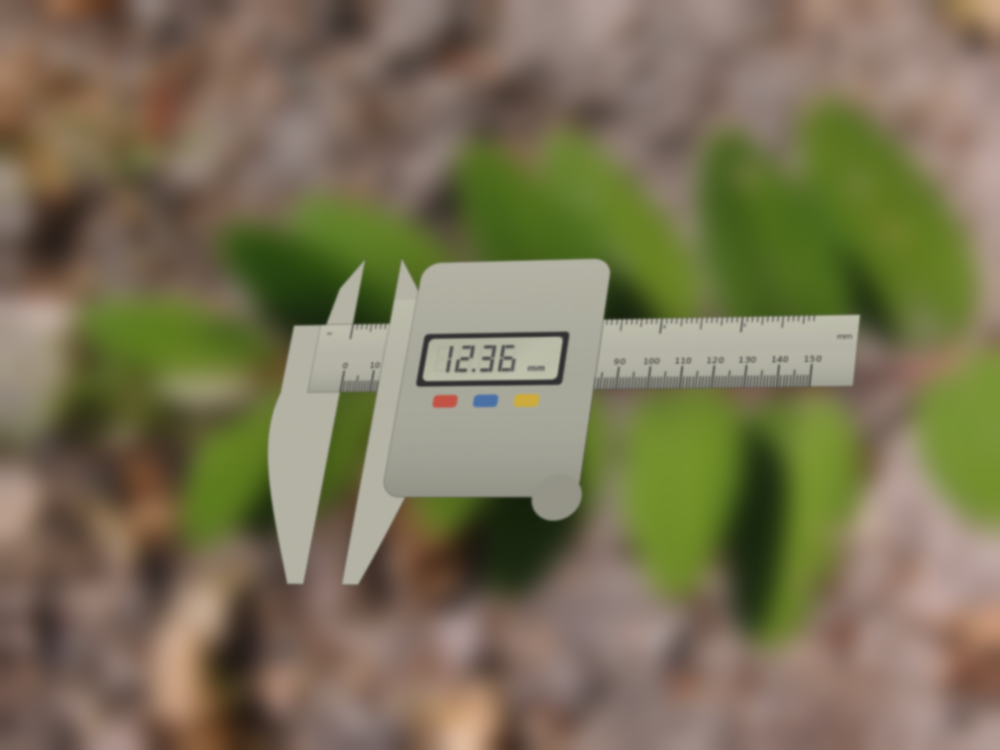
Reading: 12.36 mm
